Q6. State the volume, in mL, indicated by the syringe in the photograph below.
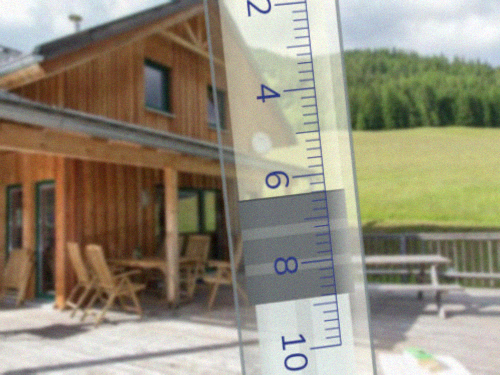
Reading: 6.4 mL
